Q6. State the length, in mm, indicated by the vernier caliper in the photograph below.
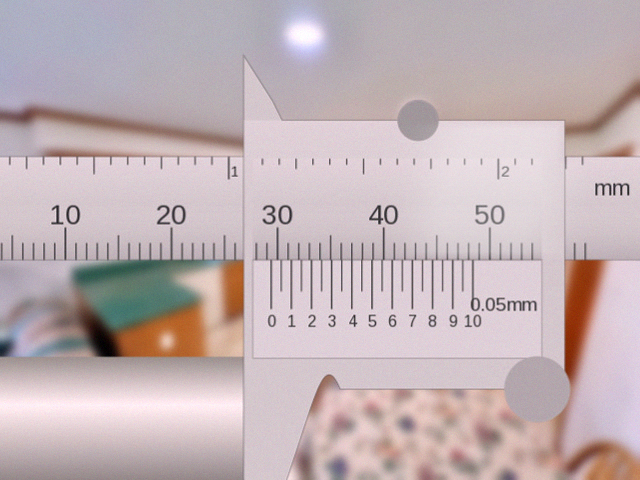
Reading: 29.4 mm
